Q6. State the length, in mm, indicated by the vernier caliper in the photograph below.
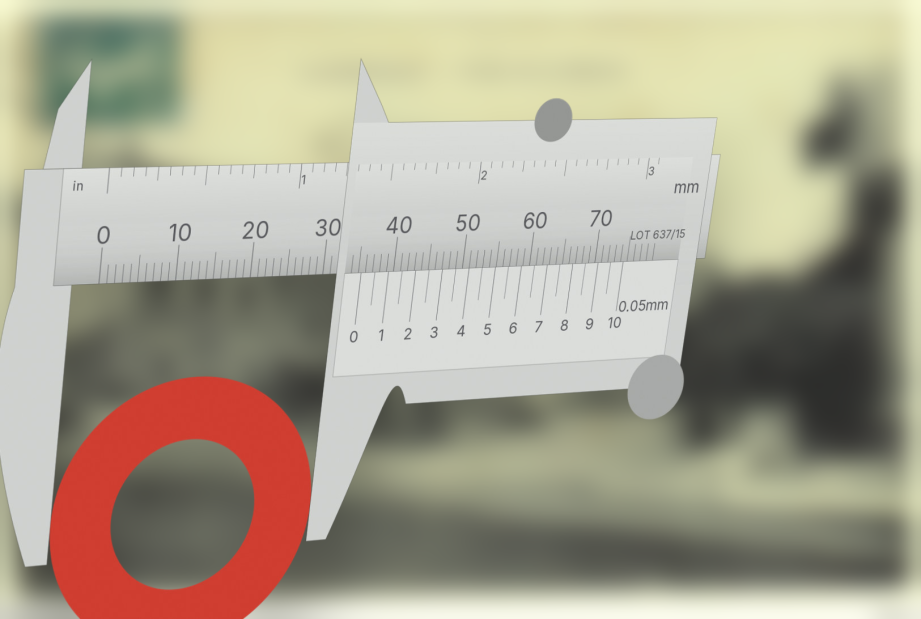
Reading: 35.4 mm
